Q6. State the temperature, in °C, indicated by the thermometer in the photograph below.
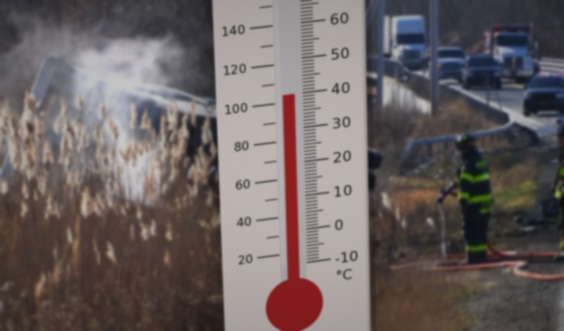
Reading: 40 °C
